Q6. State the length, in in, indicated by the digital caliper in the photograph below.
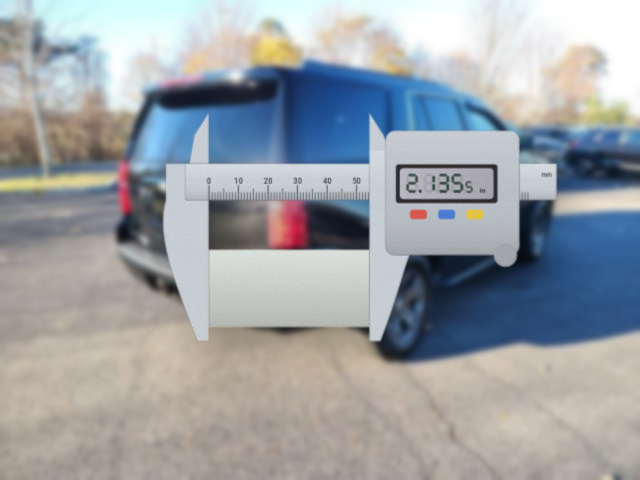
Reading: 2.1355 in
